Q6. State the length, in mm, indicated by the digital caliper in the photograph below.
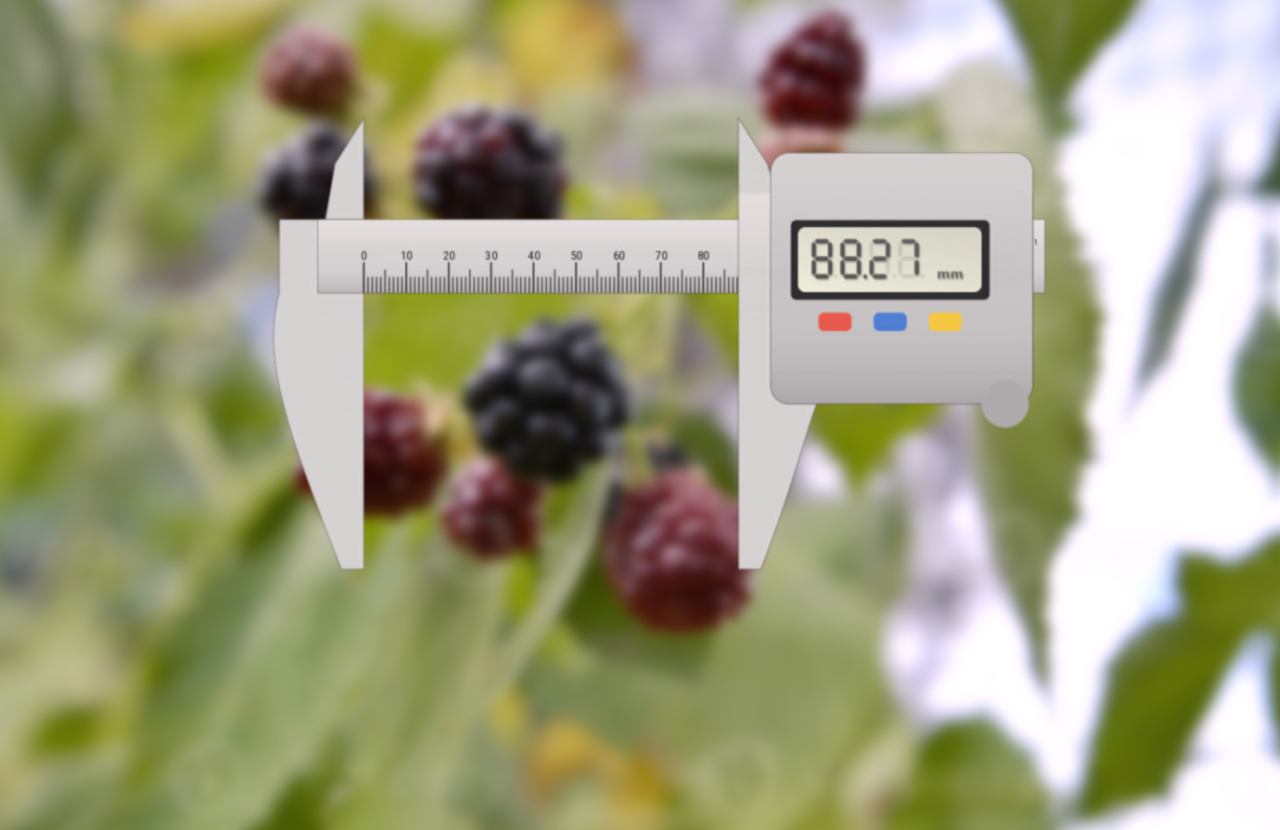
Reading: 88.27 mm
